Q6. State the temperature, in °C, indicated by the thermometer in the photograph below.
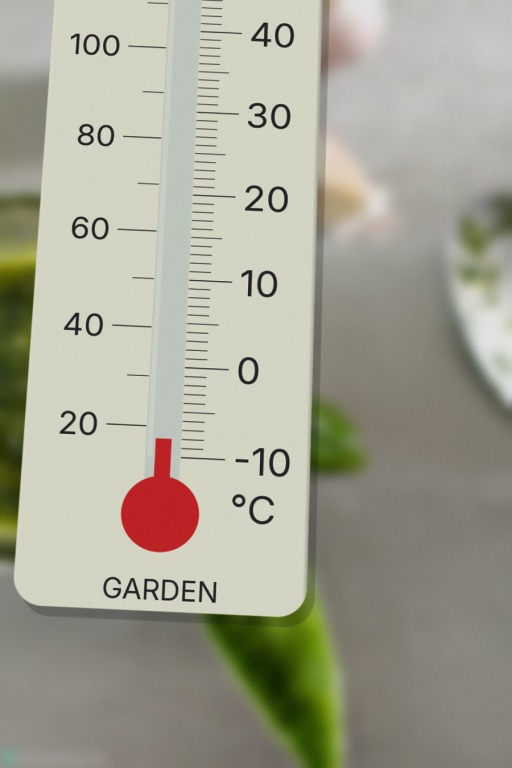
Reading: -8 °C
